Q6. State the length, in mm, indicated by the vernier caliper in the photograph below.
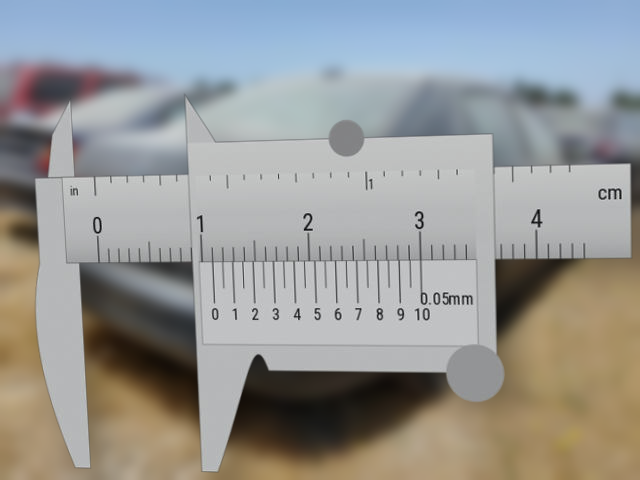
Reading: 11.0 mm
